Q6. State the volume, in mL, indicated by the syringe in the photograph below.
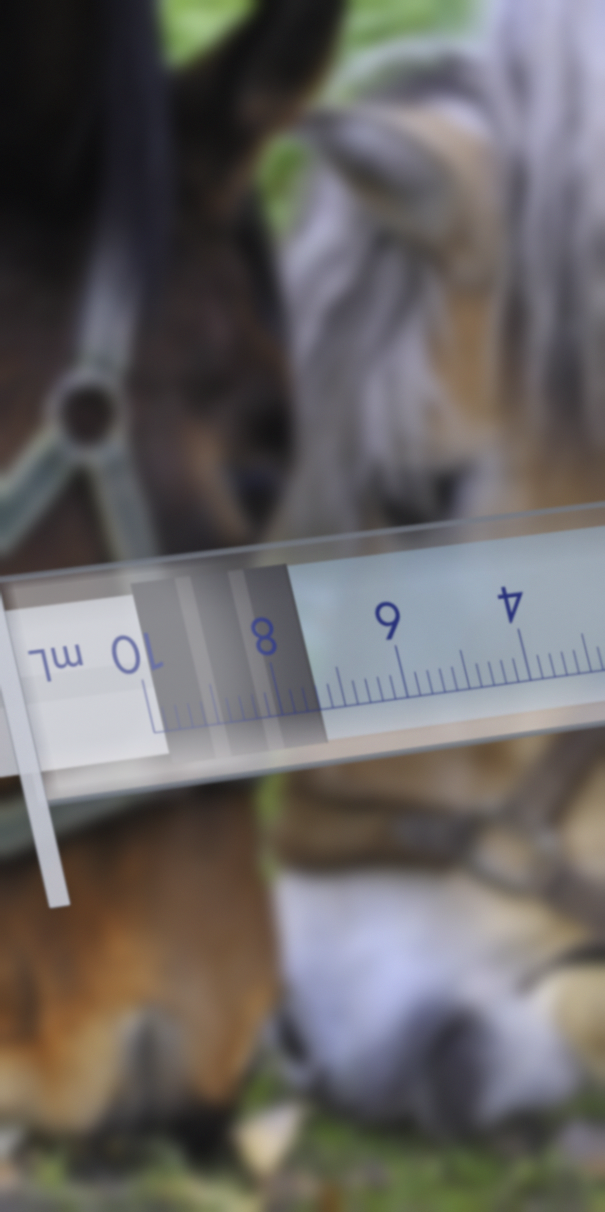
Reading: 7.4 mL
